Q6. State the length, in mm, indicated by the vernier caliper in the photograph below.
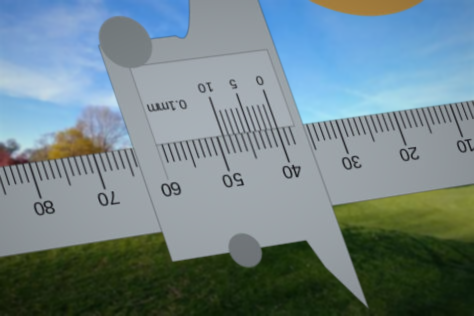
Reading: 40.0 mm
